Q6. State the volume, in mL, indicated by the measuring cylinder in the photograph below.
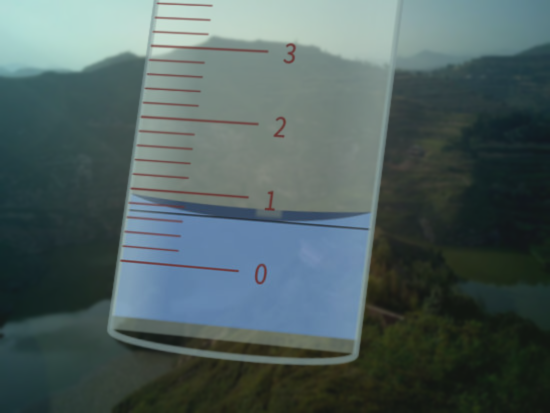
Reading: 0.7 mL
